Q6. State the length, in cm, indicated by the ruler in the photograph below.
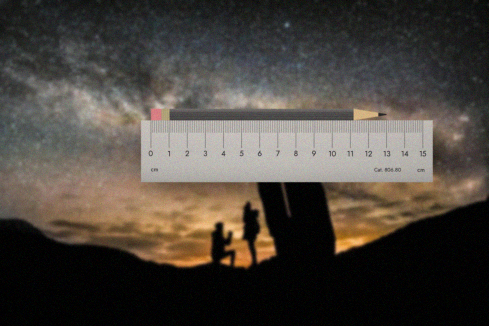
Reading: 13 cm
